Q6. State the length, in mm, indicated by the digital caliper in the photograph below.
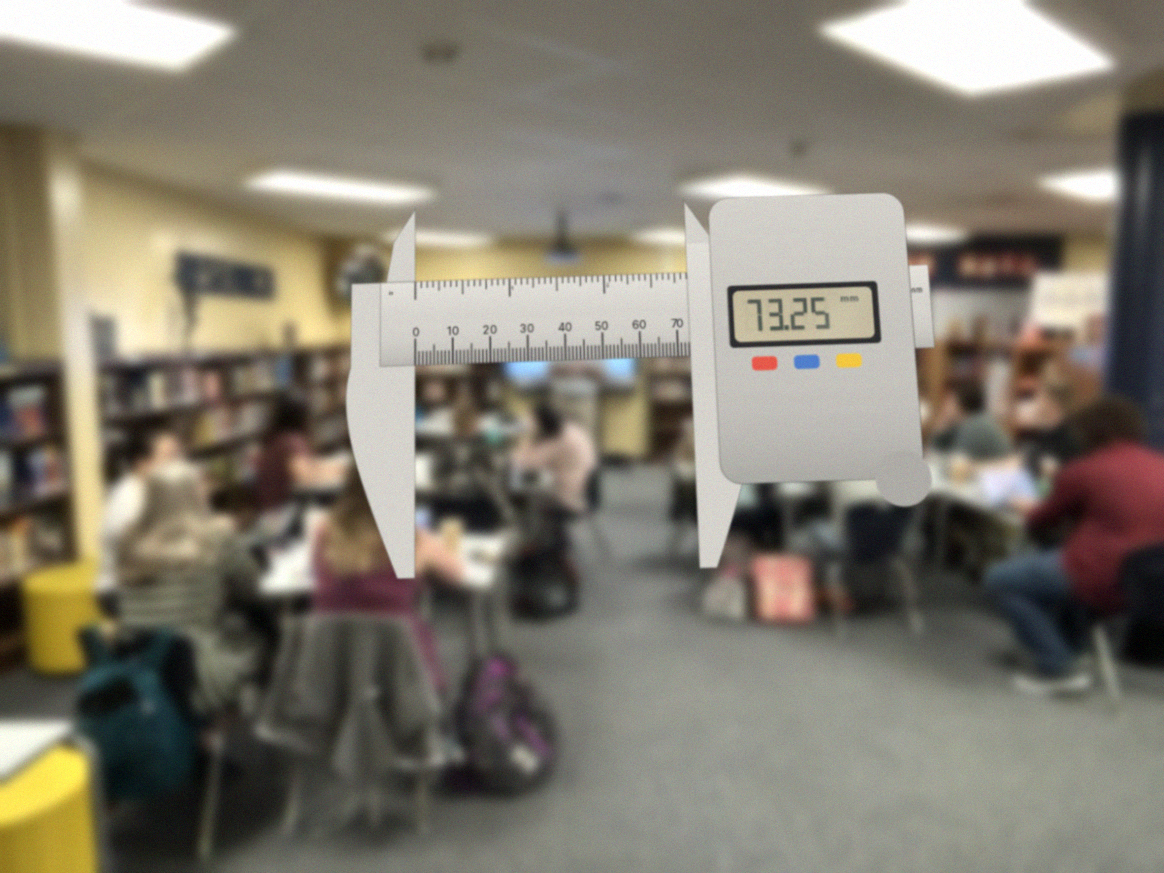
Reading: 73.25 mm
